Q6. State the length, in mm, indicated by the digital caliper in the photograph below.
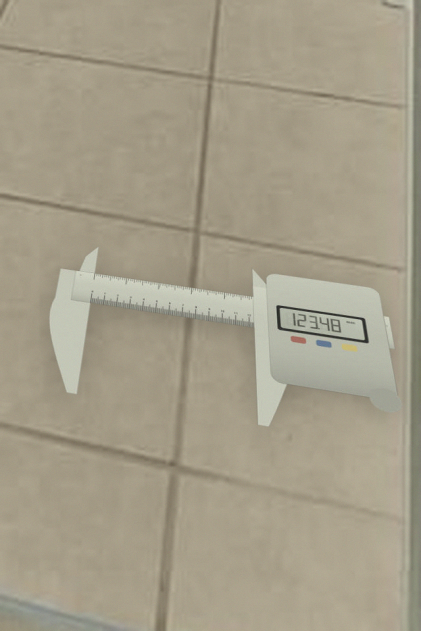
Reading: 123.48 mm
